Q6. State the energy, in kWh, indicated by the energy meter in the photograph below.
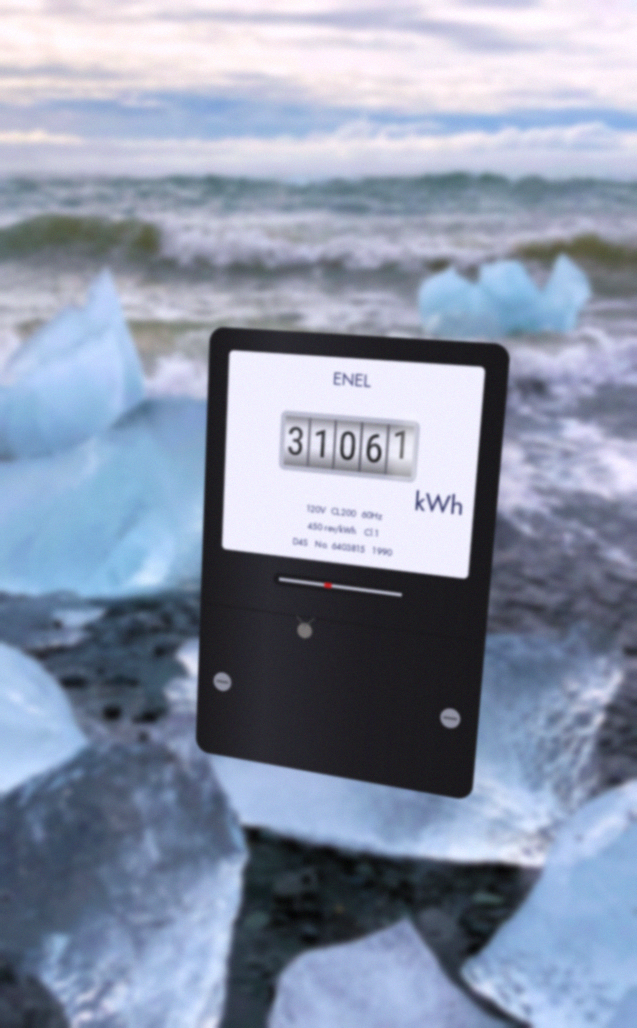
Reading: 31061 kWh
